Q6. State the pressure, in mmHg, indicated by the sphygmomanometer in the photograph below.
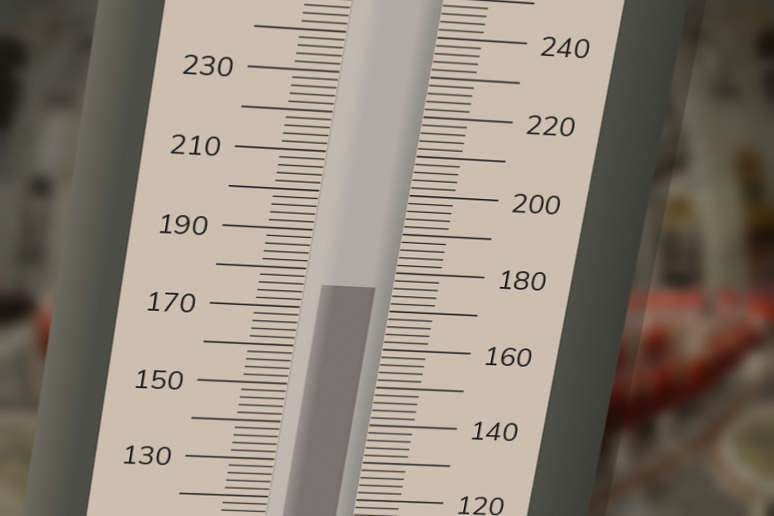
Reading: 176 mmHg
